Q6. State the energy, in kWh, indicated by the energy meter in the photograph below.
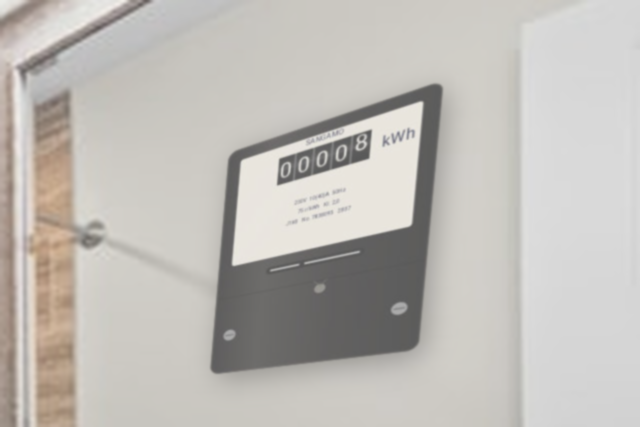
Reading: 8 kWh
